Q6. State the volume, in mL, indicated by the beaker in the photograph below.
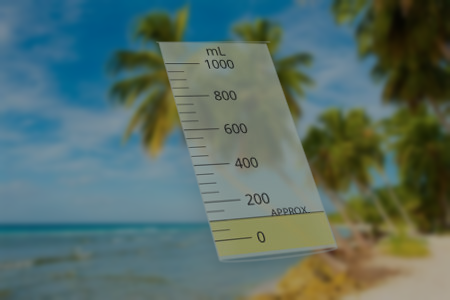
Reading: 100 mL
